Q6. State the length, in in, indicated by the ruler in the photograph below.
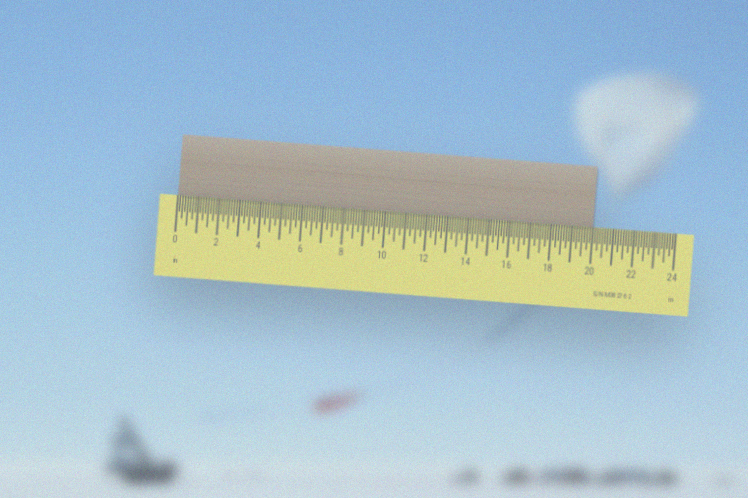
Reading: 20 in
